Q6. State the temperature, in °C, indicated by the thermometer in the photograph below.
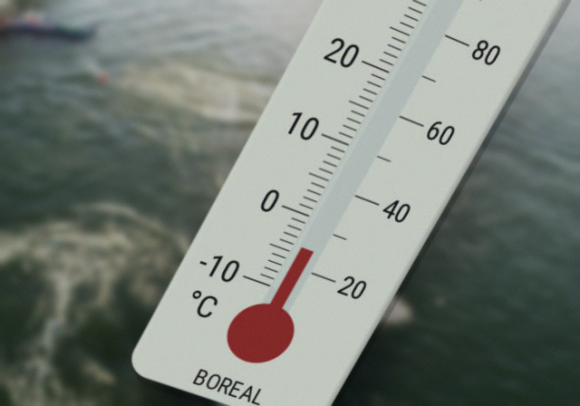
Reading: -4 °C
